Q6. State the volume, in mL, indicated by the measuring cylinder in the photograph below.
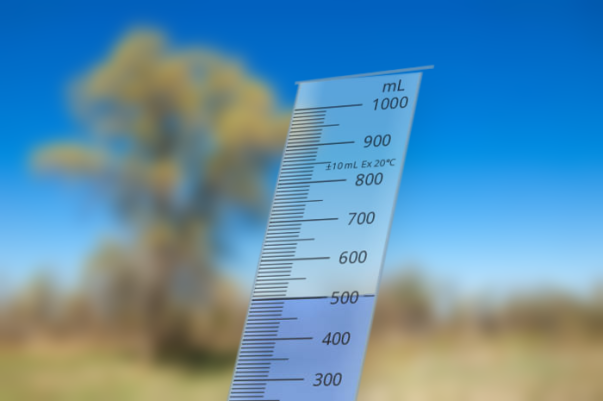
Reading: 500 mL
